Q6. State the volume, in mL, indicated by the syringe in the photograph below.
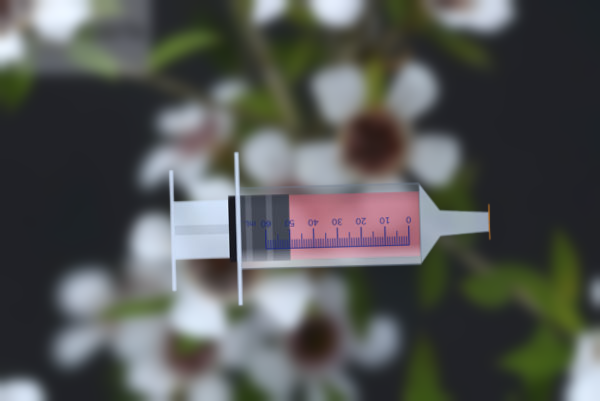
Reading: 50 mL
